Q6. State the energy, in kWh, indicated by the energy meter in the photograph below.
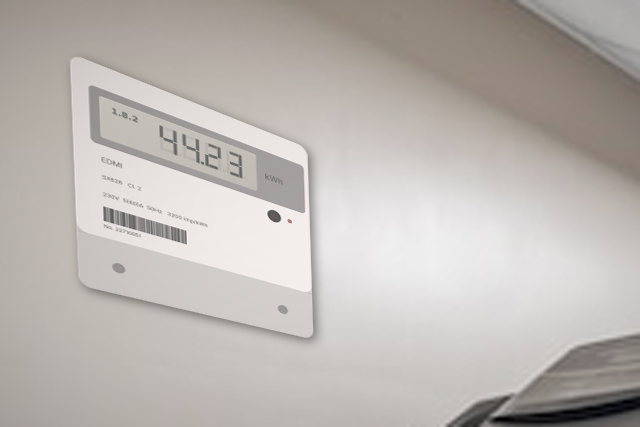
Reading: 44.23 kWh
